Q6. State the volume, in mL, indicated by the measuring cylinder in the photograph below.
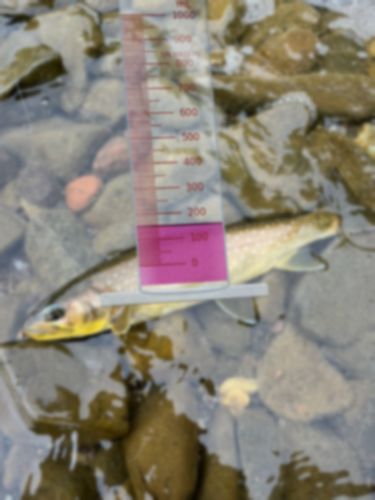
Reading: 150 mL
